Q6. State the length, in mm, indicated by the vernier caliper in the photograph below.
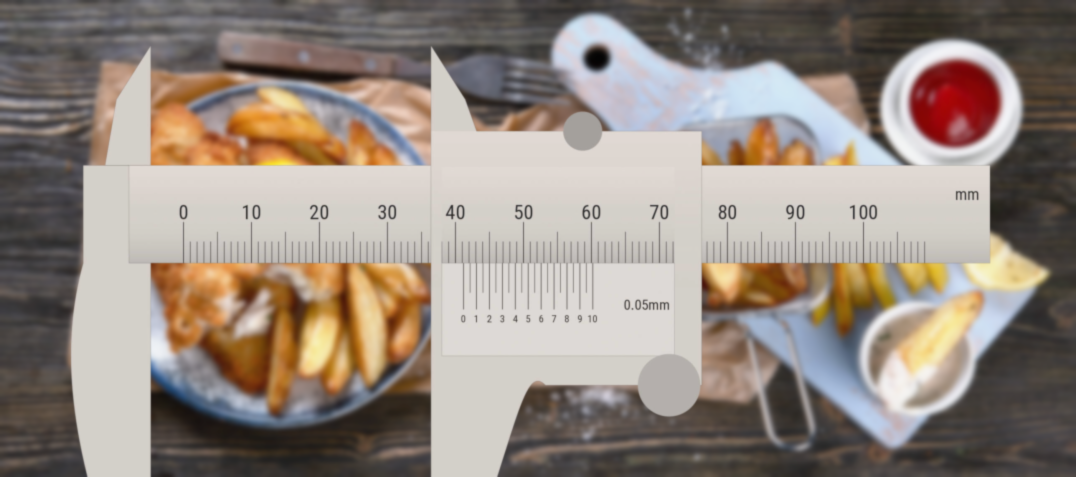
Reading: 41.2 mm
